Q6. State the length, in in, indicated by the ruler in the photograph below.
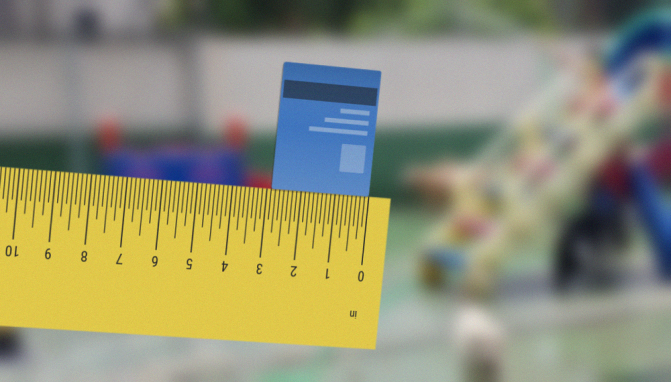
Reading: 2.875 in
